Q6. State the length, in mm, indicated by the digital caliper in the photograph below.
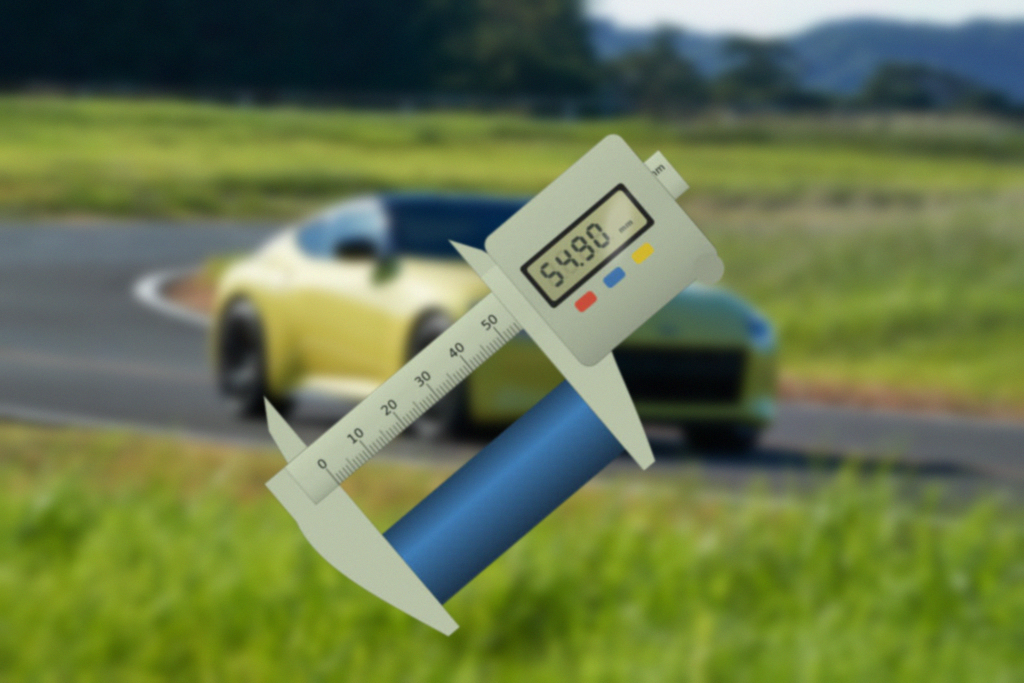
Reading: 54.90 mm
